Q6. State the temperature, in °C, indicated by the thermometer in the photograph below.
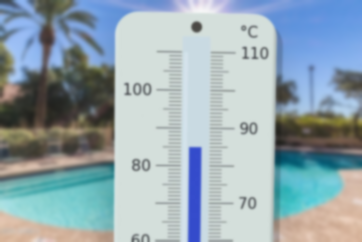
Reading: 85 °C
